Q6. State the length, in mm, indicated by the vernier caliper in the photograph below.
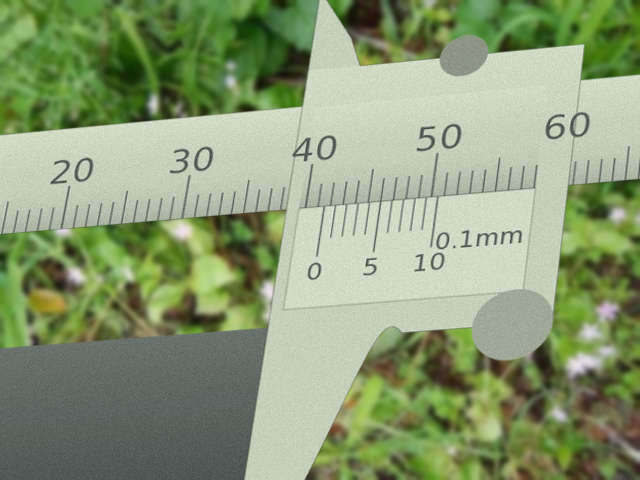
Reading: 41.5 mm
